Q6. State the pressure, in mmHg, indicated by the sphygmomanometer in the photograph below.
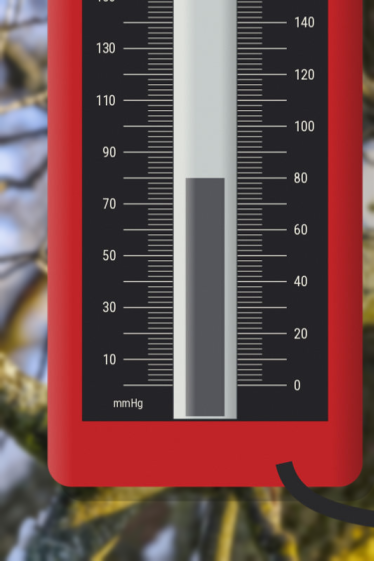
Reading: 80 mmHg
